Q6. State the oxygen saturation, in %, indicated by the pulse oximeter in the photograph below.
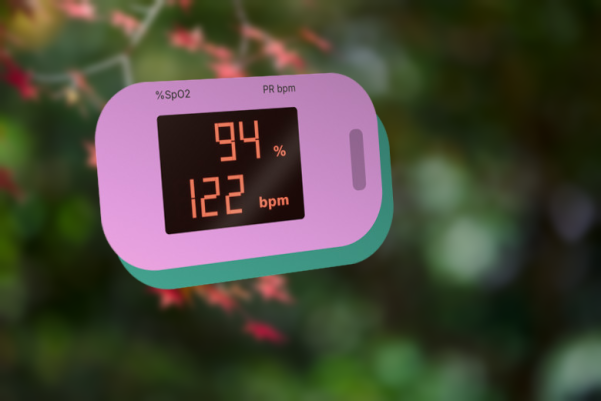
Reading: 94 %
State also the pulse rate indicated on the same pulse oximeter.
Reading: 122 bpm
